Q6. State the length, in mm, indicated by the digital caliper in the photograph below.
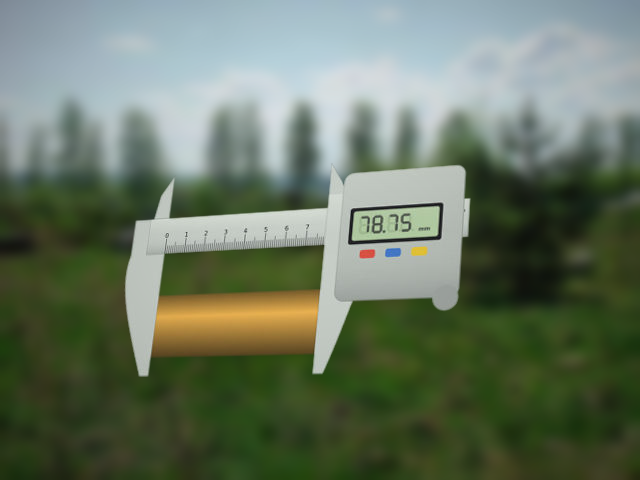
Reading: 78.75 mm
